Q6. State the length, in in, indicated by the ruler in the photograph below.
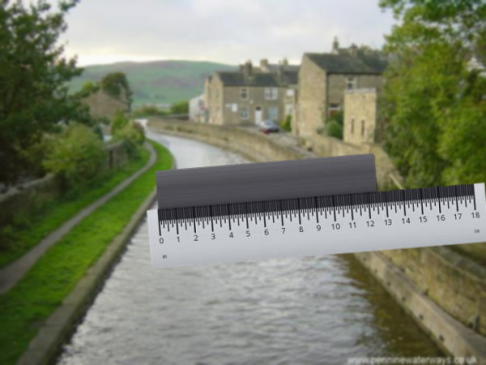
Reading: 12.5 in
